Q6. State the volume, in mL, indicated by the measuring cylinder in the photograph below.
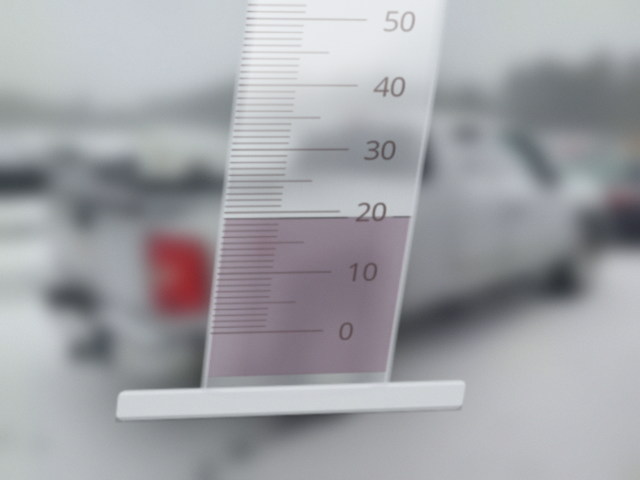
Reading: 19 mL
